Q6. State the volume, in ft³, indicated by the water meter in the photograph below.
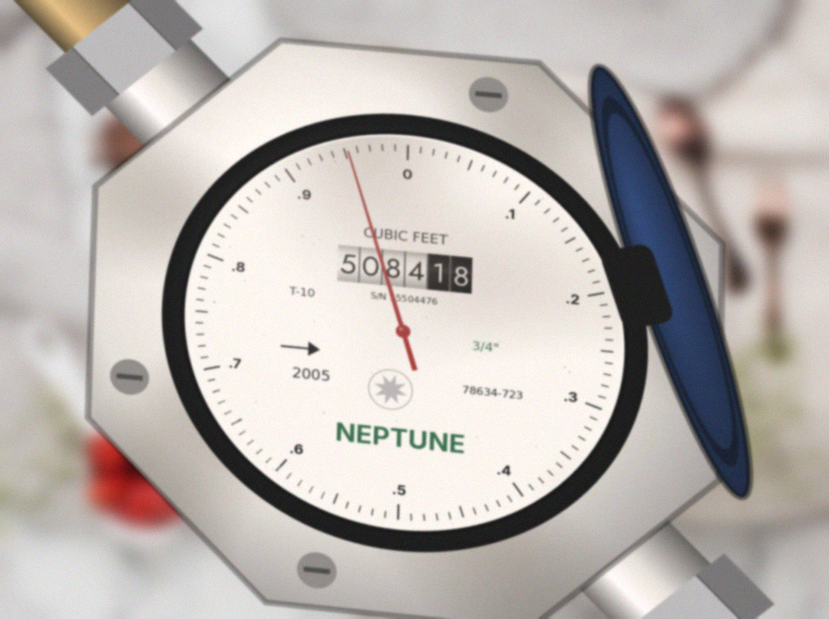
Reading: 508417.95 ft³
